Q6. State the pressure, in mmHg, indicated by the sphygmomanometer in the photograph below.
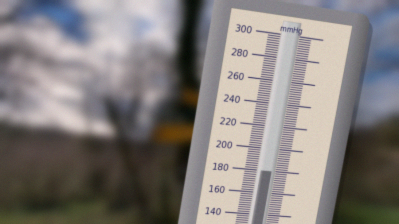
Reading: 180 mmHg
